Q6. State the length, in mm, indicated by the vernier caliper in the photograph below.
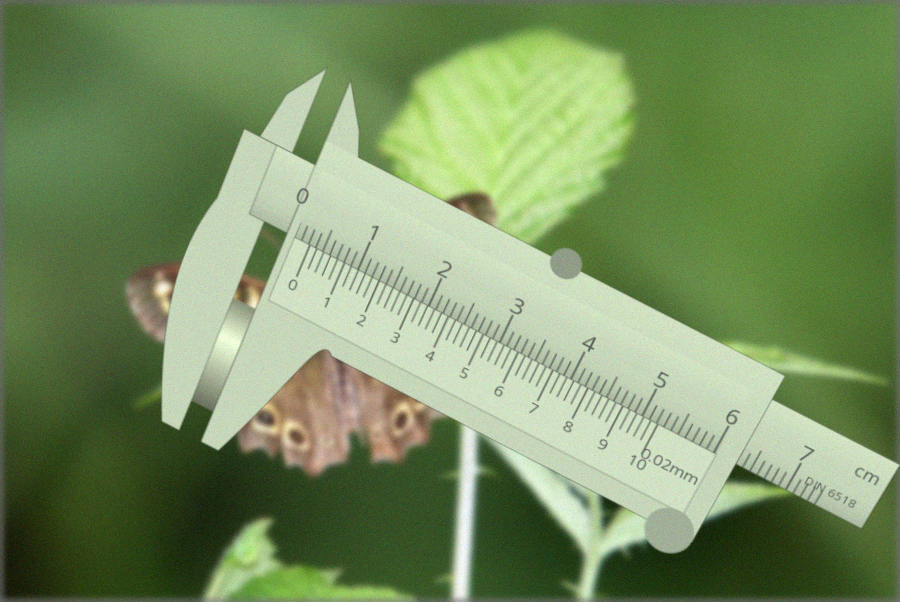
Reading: 3.2 mm
